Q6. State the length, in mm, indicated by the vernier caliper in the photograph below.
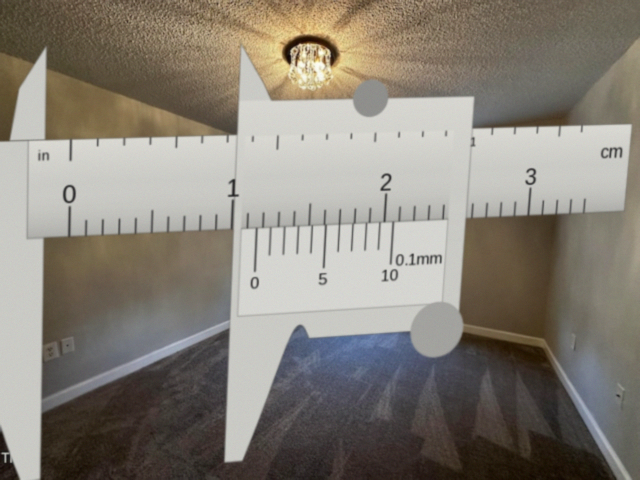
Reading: 11.6 mm
